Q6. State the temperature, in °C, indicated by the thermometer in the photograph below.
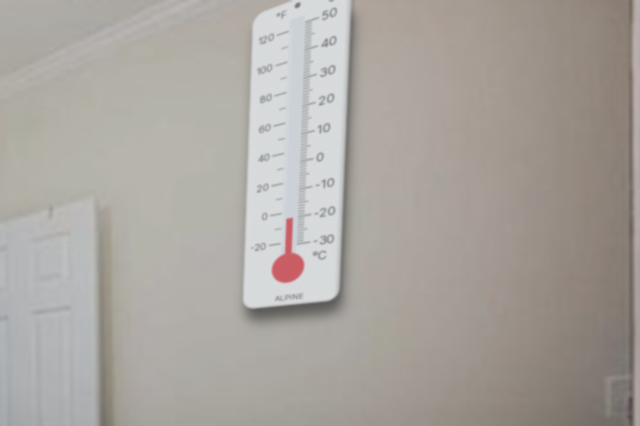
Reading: -20 °C
